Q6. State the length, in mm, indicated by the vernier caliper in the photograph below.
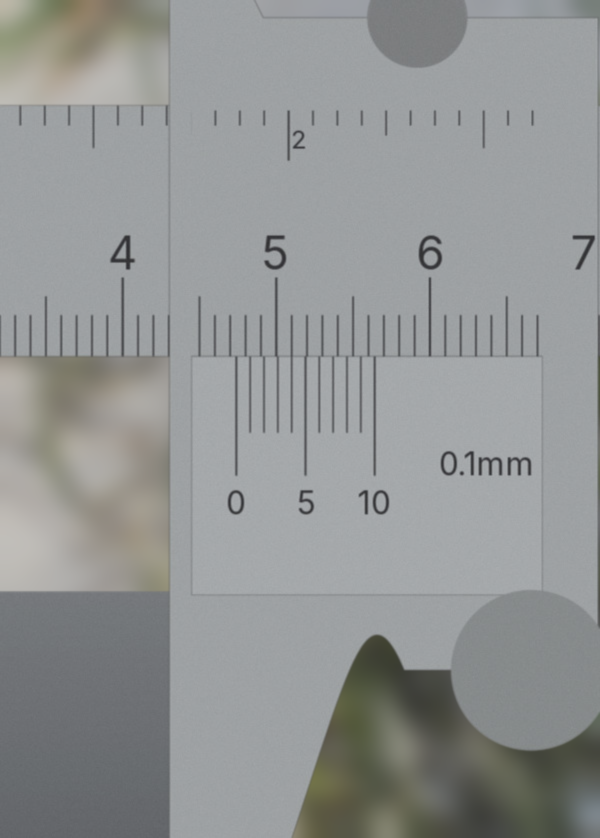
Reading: 47.4 mm
